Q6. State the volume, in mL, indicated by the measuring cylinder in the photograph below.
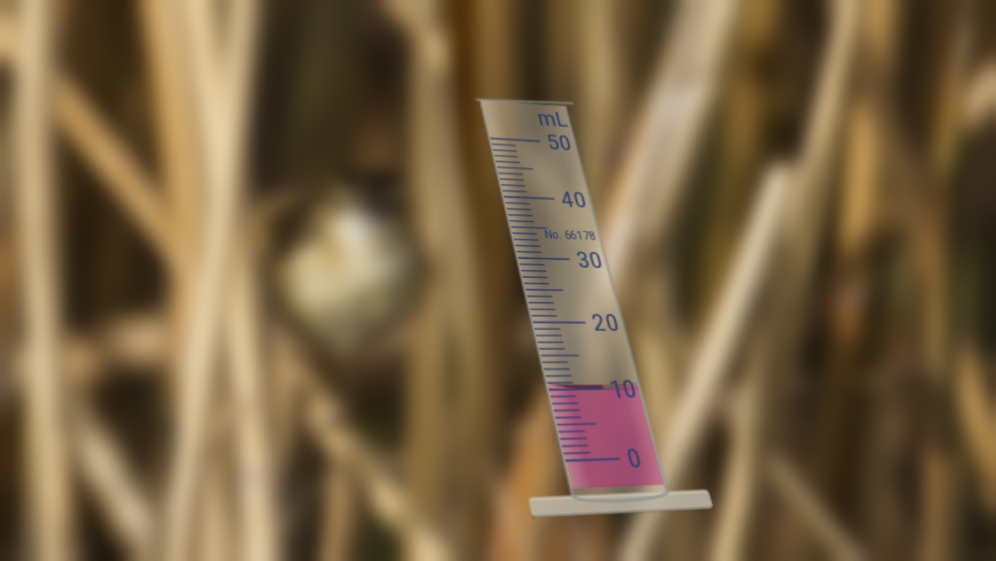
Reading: 10 mL
